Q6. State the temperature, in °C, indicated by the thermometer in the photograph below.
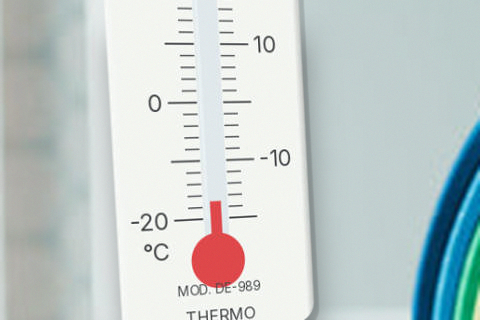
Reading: -17 °C
